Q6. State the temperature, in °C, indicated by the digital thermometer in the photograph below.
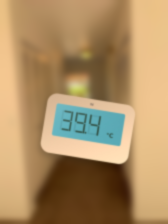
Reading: 39.4 °C
